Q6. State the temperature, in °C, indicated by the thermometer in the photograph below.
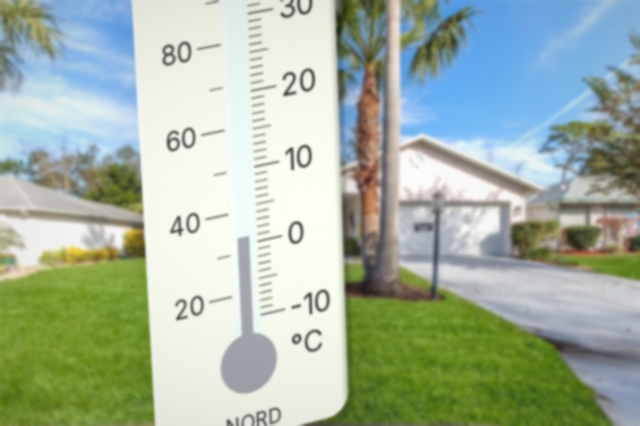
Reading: 1 °C
